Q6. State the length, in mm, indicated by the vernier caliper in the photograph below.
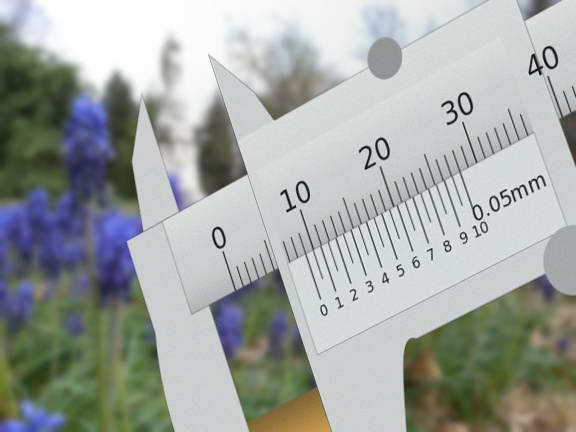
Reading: 9.0 mm
